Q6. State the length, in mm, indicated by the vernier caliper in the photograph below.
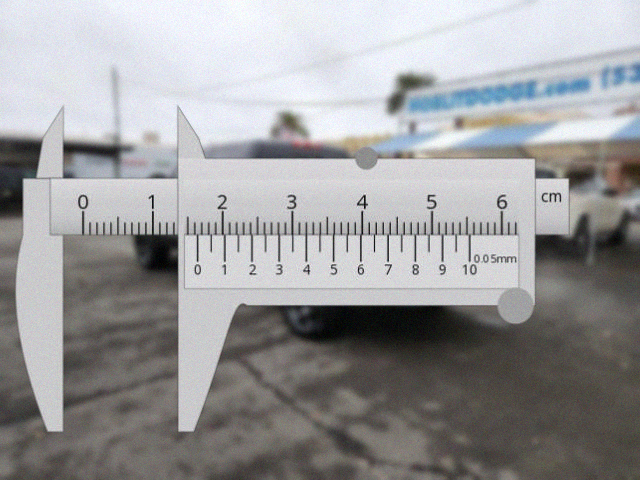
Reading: 16.4 mm
